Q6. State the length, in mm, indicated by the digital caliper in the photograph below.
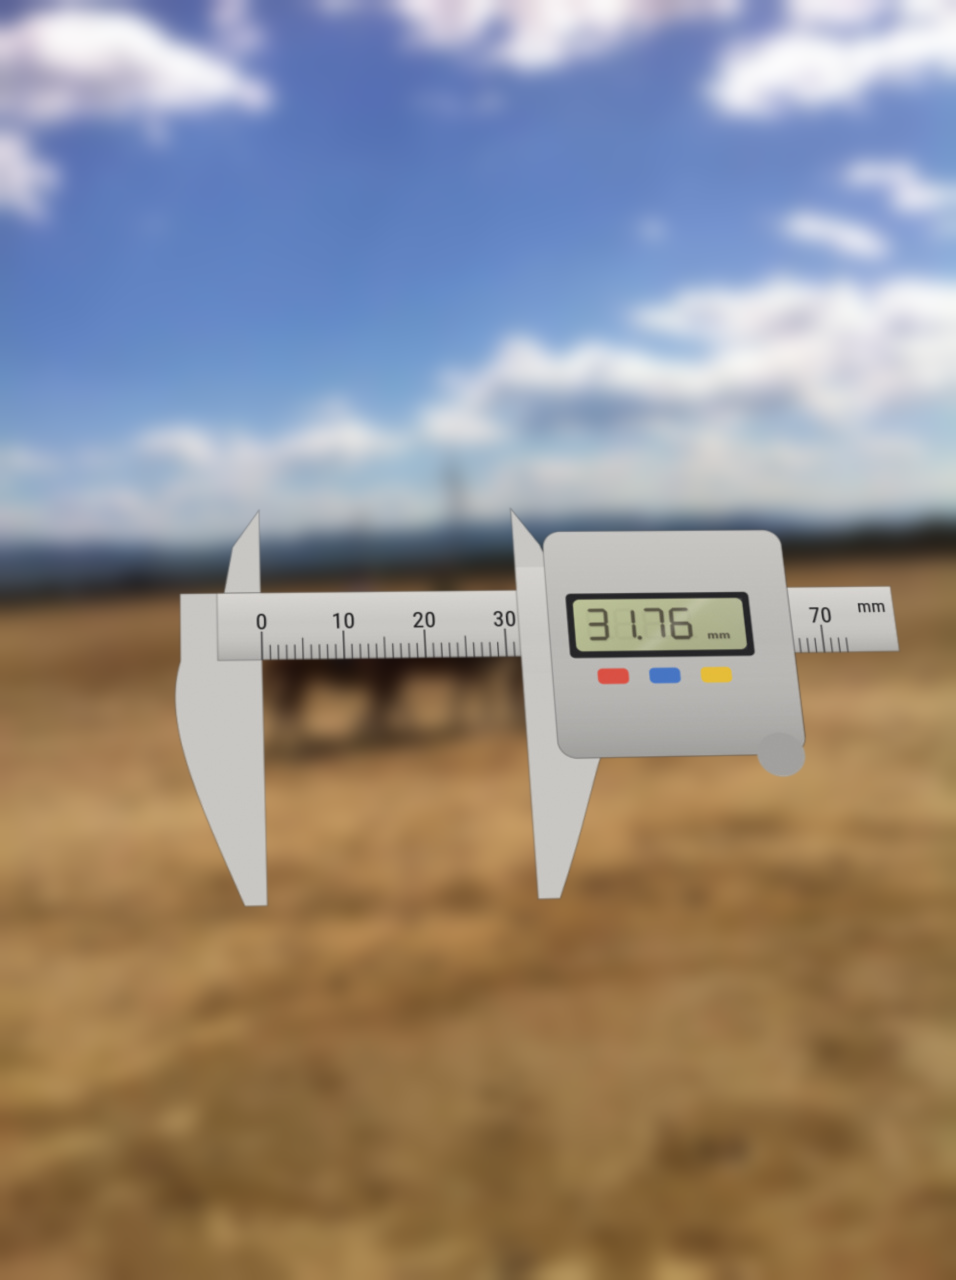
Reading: 31.76 mm
